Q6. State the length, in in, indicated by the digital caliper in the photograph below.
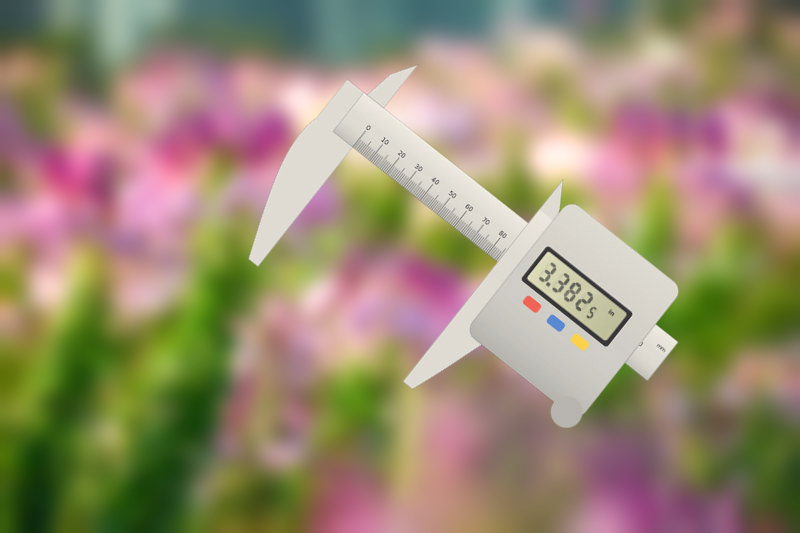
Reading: 3.3825 in
